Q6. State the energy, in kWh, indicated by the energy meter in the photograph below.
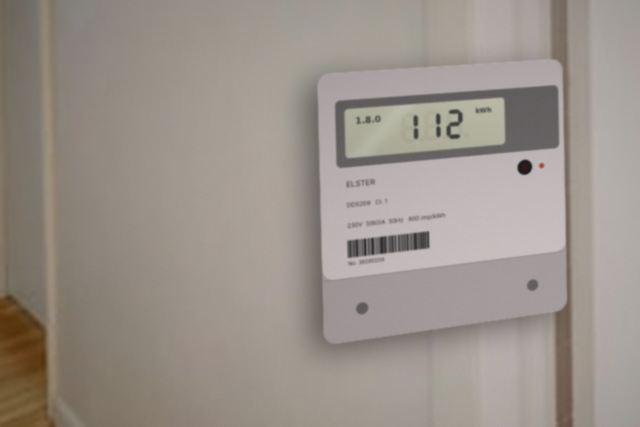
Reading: 112 kWh
